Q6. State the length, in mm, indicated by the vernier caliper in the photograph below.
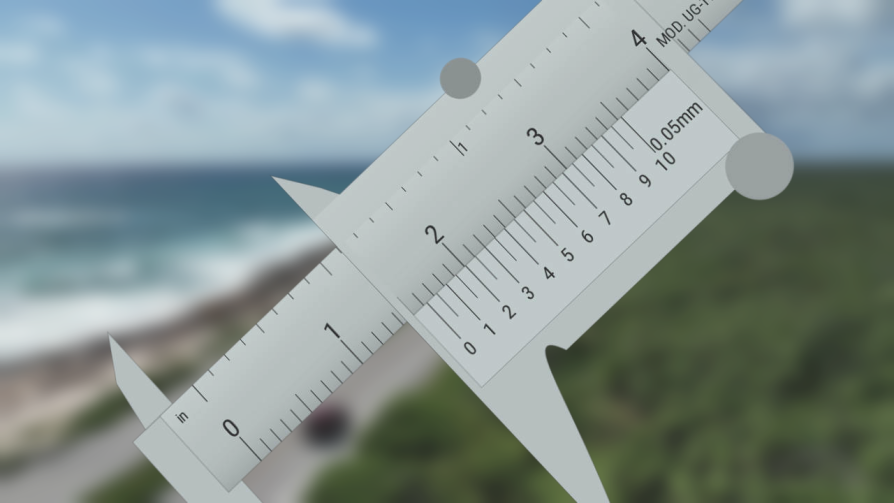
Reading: 16.3 mm
